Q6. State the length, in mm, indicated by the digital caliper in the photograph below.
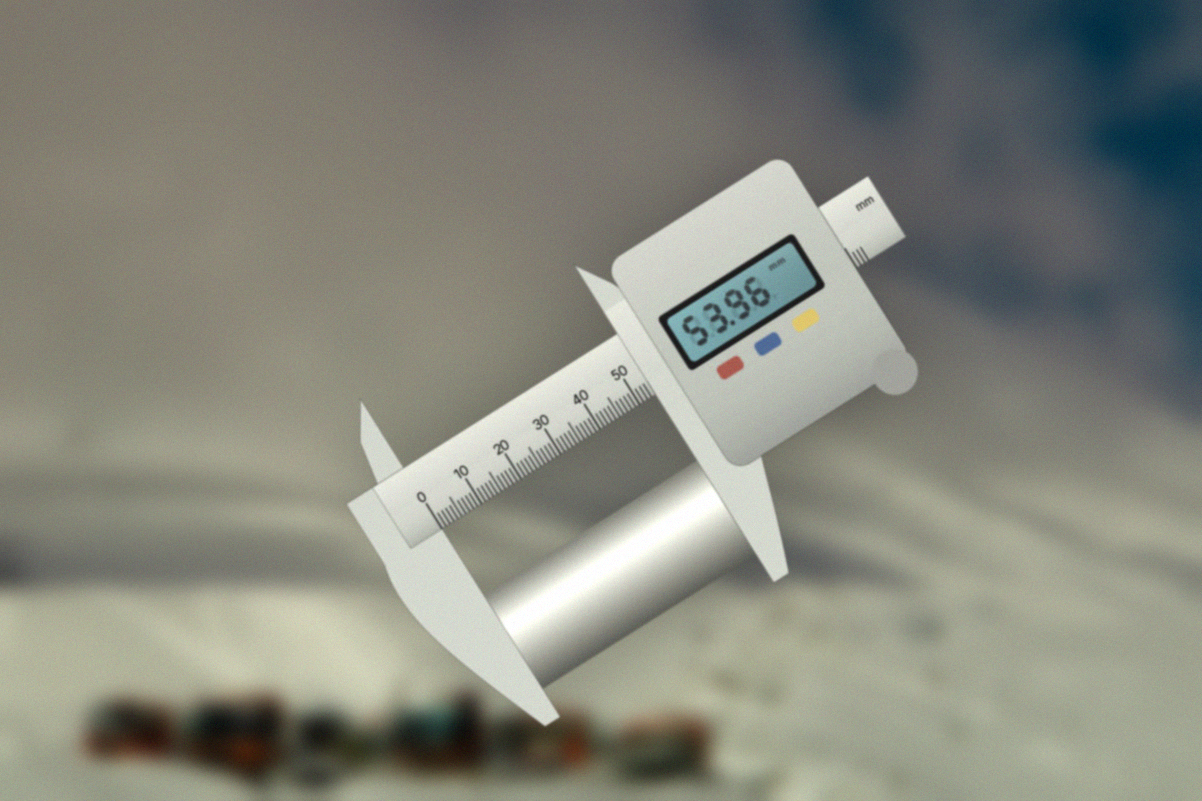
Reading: 53.96 mm
